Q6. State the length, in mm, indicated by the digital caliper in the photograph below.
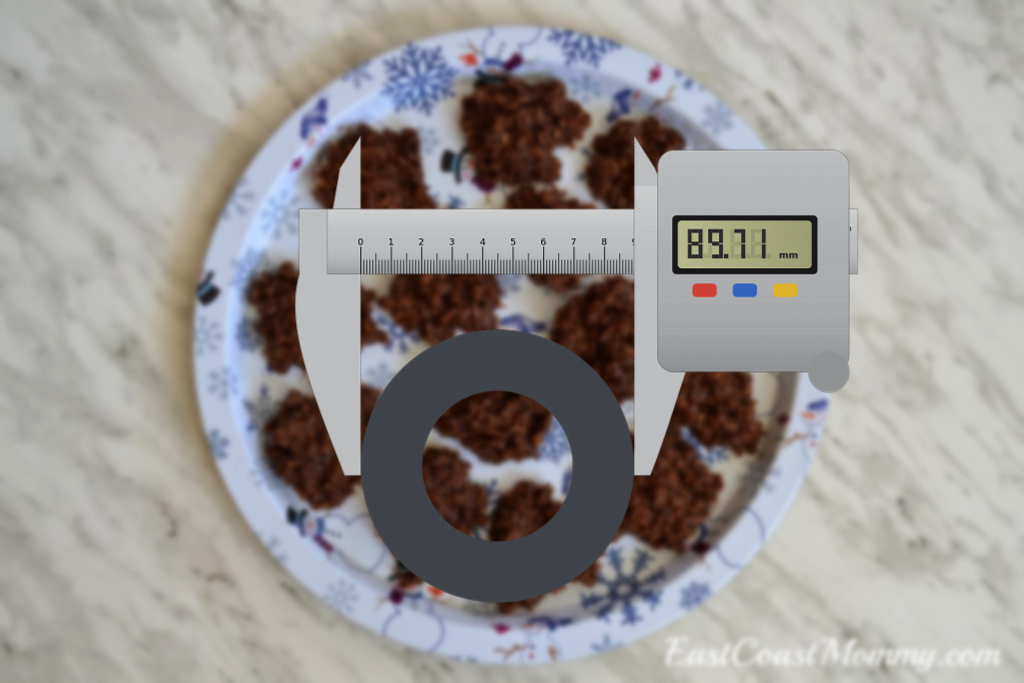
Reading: 89.71 mm
